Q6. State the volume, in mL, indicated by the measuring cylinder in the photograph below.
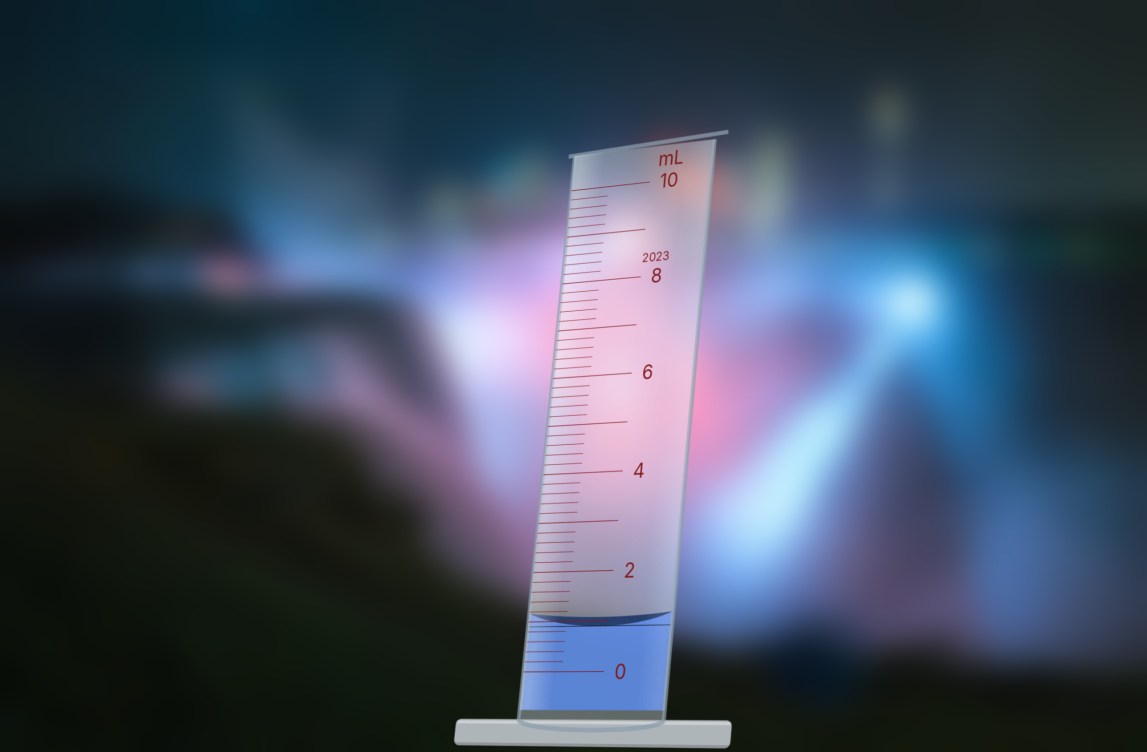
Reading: 0.9 mL
